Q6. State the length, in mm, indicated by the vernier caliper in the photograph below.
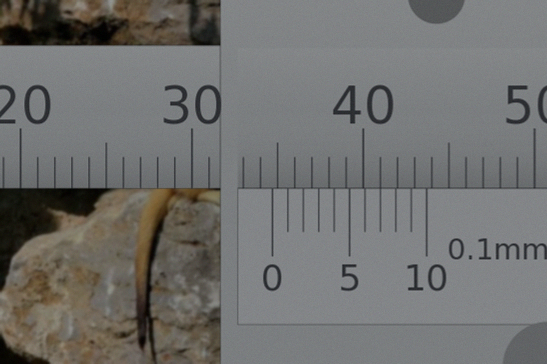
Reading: 34.7 mm
